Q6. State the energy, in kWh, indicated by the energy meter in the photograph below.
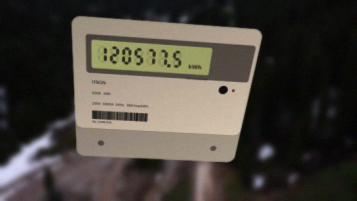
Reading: 120577.5 kWh
